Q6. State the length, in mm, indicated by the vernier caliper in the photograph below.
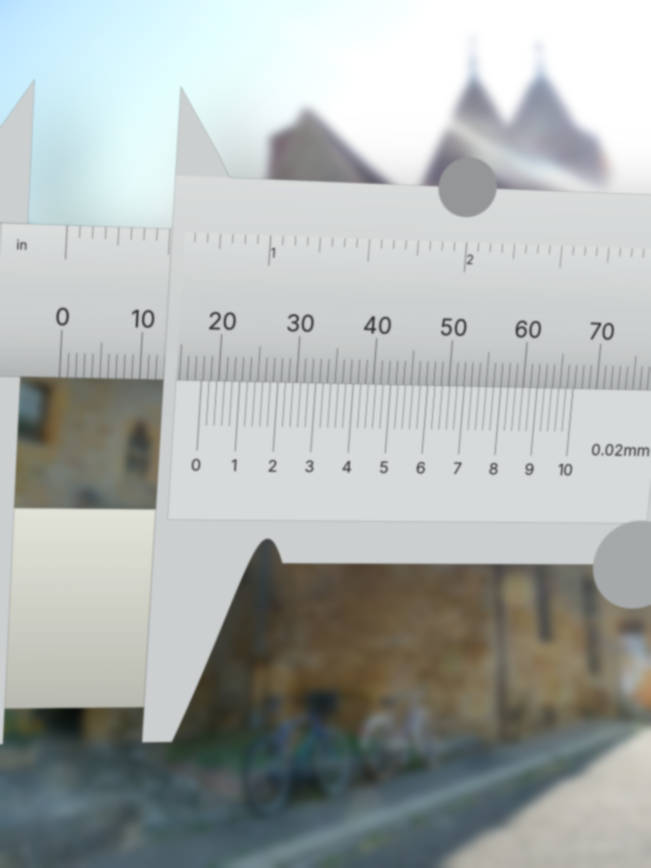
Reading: 17.8 mm
